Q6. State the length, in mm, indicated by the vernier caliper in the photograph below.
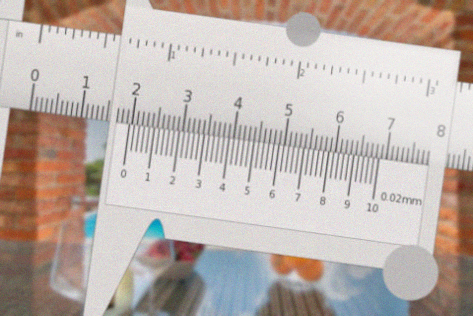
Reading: 19.5 mm
